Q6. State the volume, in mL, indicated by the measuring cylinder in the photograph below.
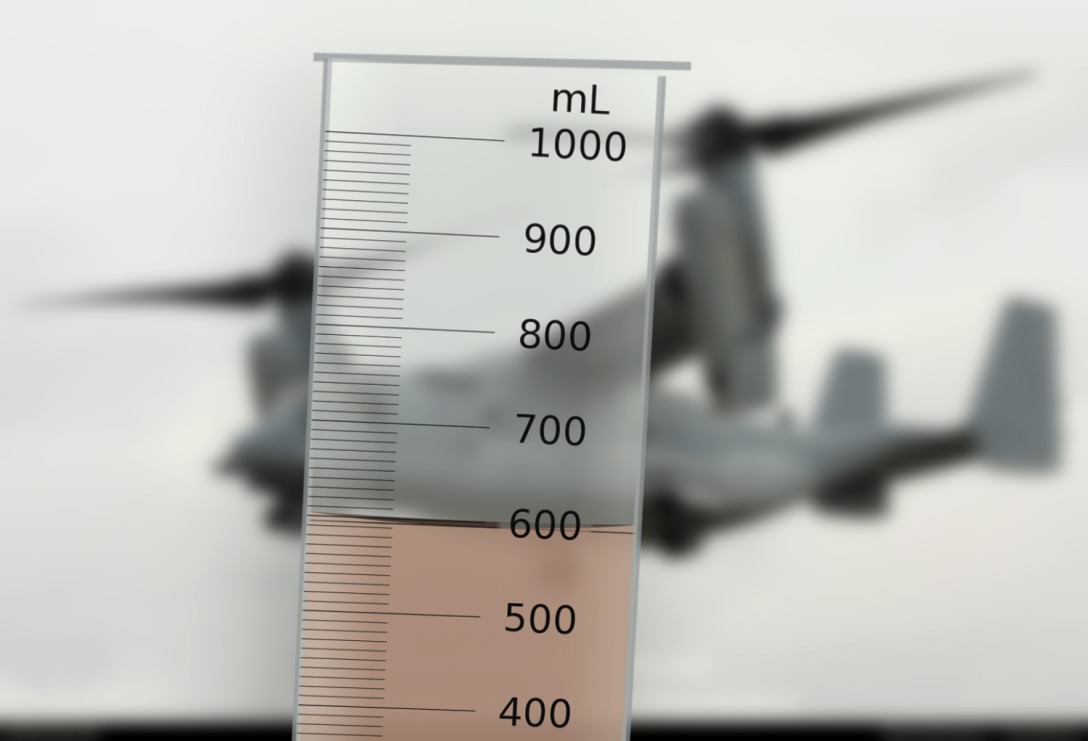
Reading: 595 mL
